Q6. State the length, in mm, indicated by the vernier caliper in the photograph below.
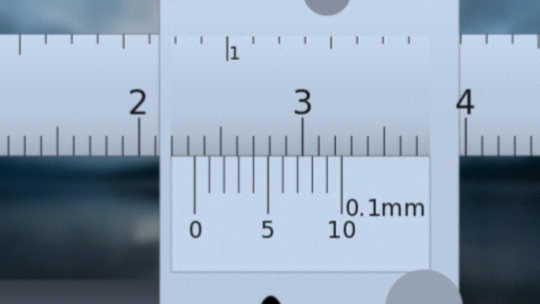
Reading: 23.4 mm
